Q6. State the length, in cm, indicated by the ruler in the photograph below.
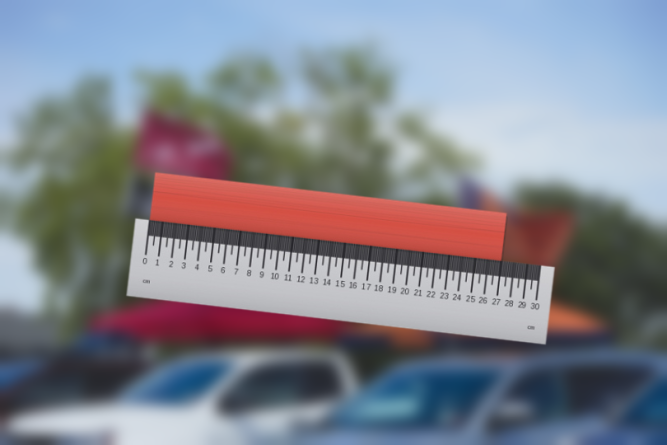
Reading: 27 cm
